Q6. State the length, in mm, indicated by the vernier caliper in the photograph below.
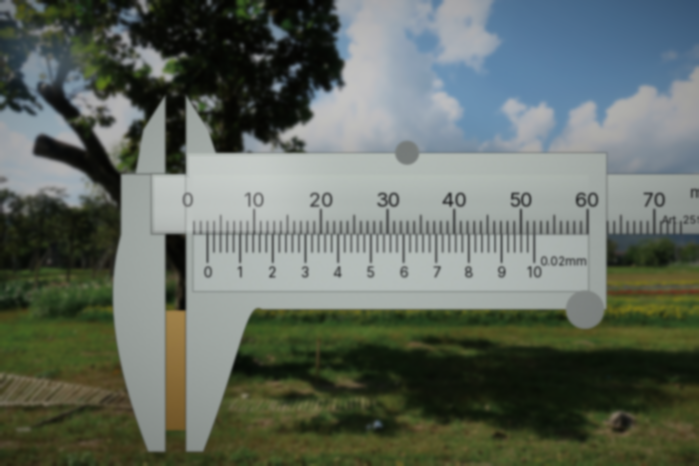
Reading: 3.0 mm
